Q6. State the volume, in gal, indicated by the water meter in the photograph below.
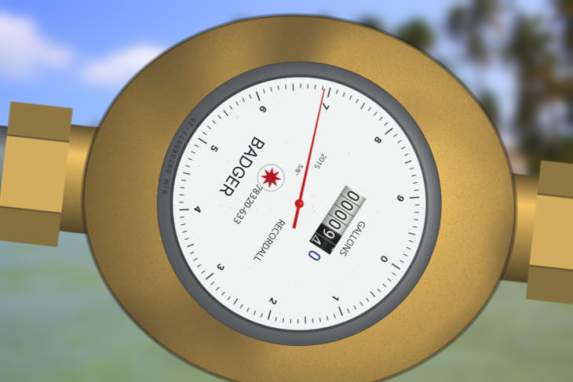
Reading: 936.9 gal
